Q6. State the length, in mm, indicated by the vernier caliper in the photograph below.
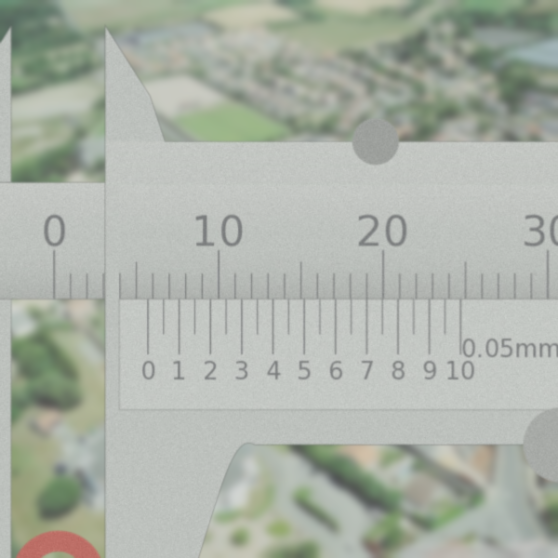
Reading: 5.7 mm
